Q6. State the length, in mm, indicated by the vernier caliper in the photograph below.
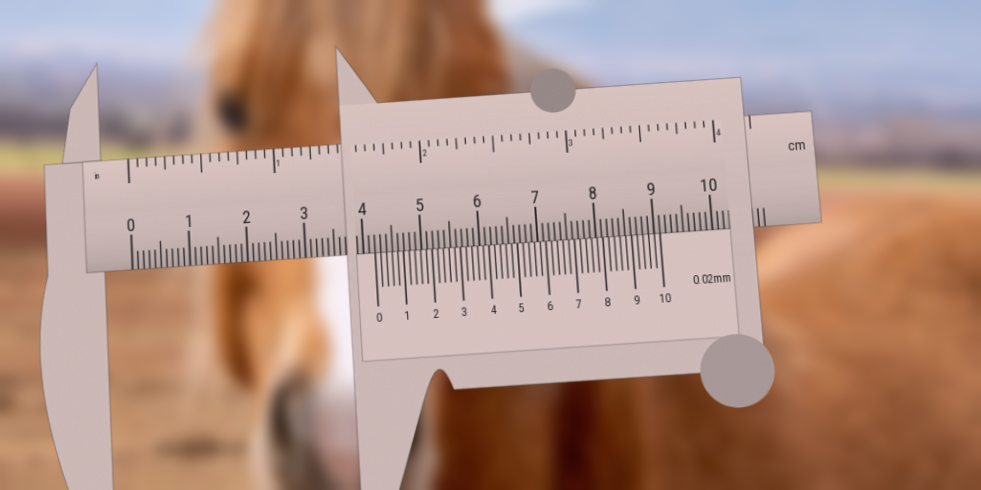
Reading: 42.0 mm
